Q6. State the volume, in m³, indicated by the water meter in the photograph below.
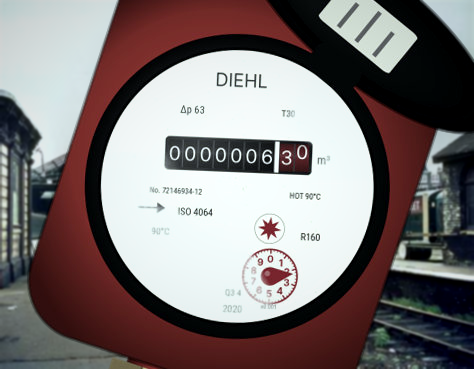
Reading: 6.302 m³
